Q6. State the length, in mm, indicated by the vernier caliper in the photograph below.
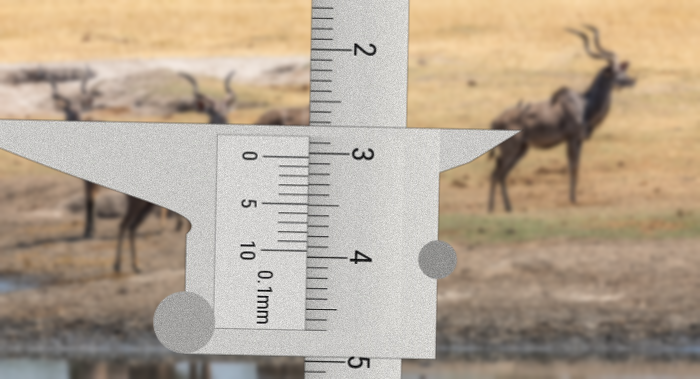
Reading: 30.4 mm
